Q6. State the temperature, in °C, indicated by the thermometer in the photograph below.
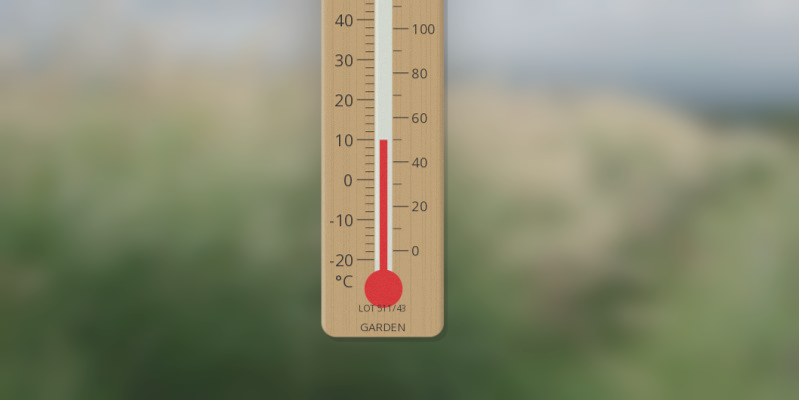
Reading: 10 °C
